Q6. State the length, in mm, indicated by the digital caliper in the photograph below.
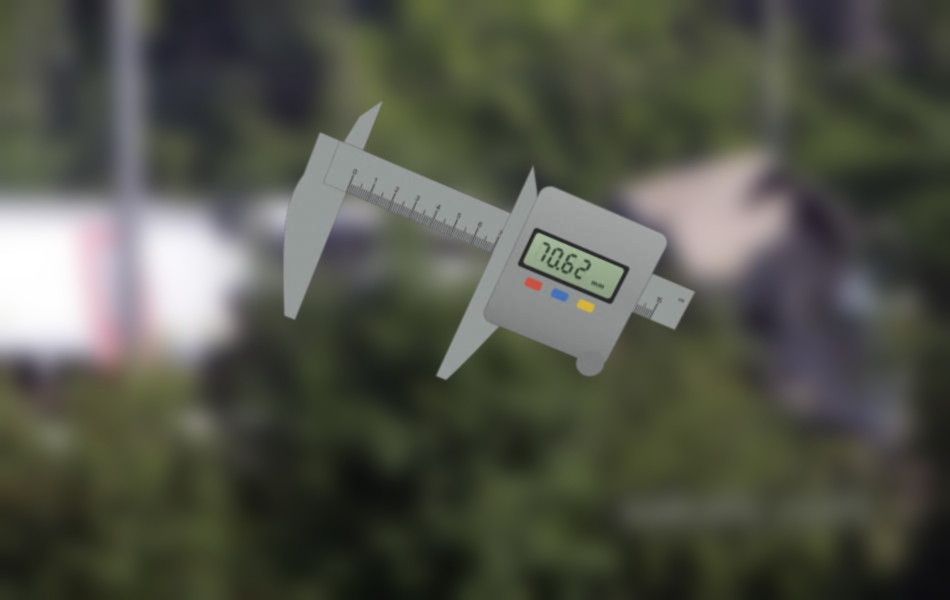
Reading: 70.62 mm
